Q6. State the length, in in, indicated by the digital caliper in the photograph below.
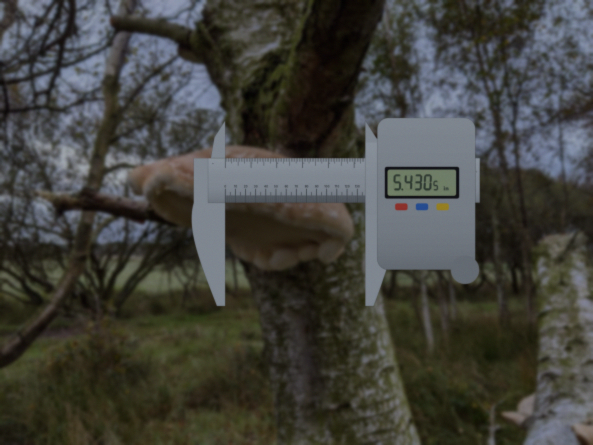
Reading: 5.4305 in
